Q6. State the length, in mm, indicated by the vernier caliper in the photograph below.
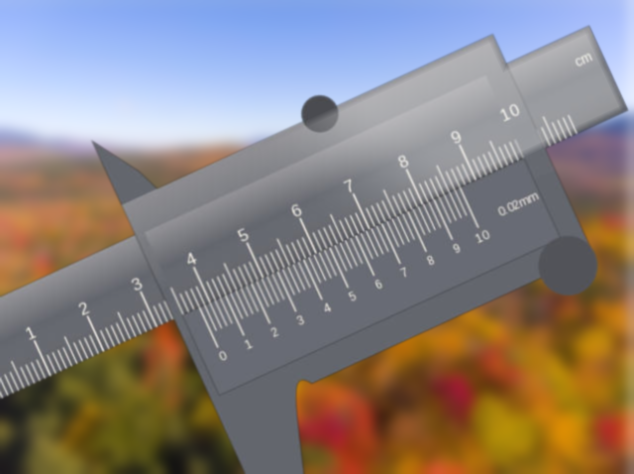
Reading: 38.0 mm
